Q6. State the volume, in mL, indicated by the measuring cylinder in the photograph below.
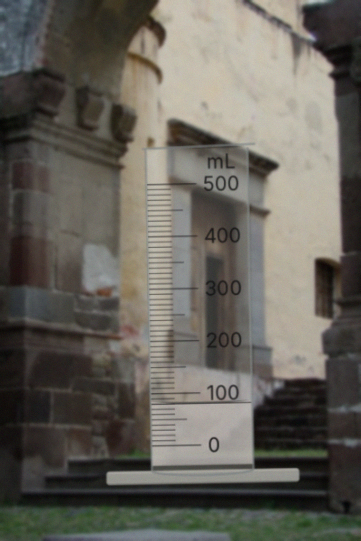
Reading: 80 mL
